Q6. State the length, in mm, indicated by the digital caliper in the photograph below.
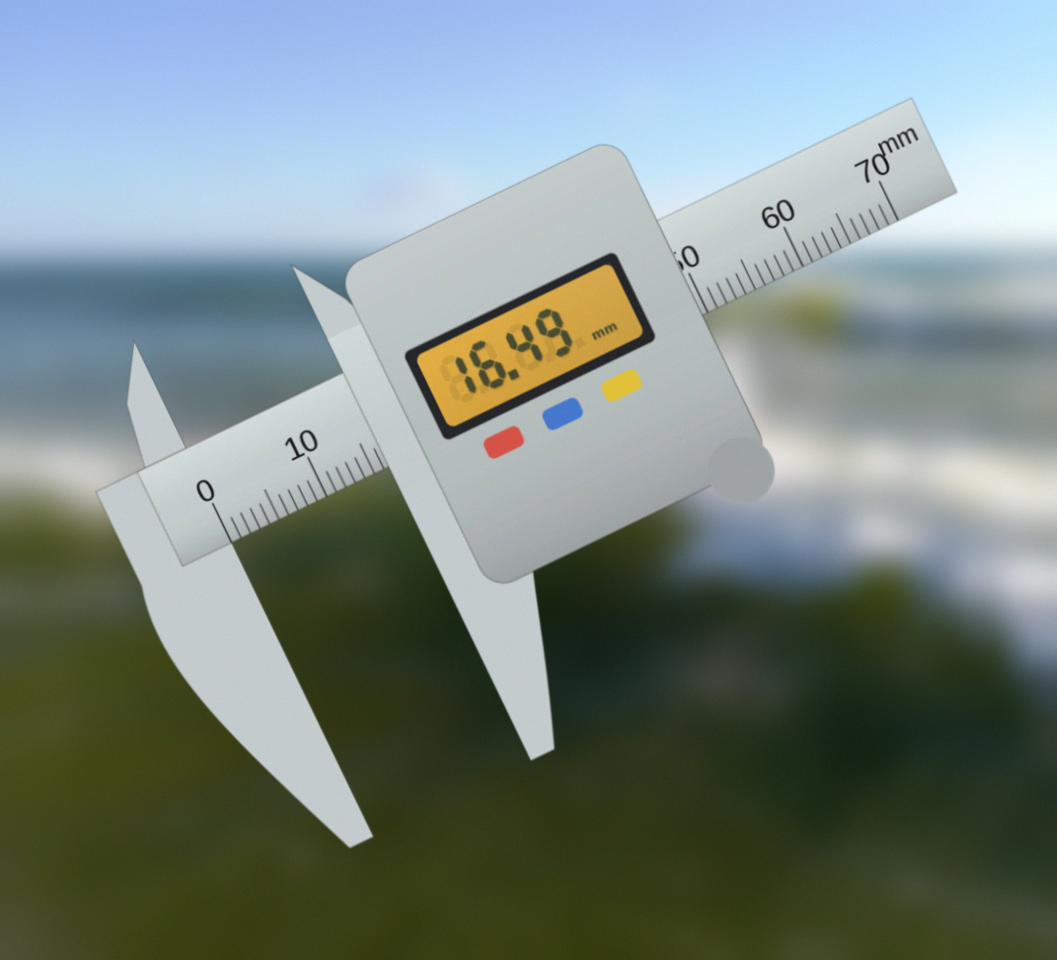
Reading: 16.49 mm
